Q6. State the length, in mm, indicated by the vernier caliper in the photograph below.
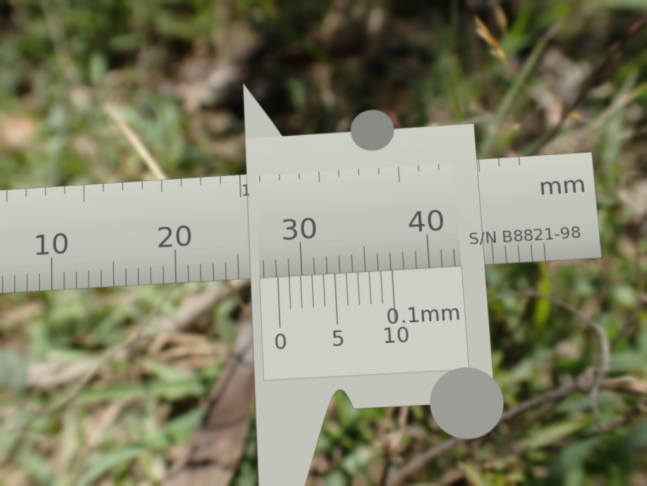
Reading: 28.1 mm
